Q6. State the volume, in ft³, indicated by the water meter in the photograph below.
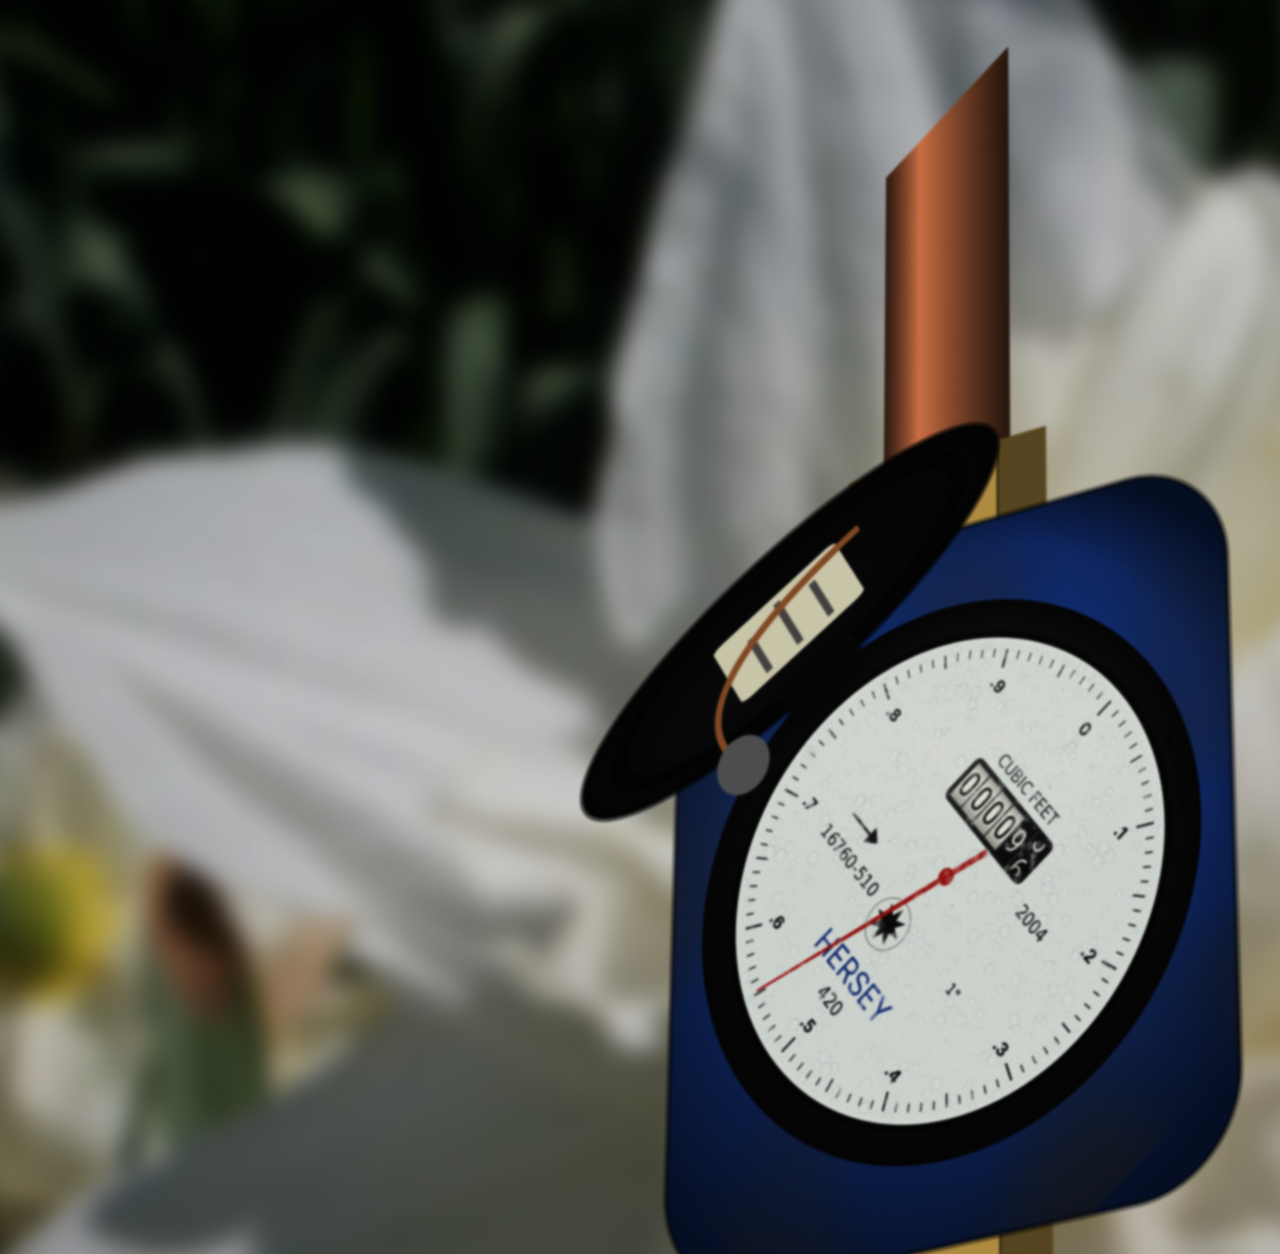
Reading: 95.55 ft³
